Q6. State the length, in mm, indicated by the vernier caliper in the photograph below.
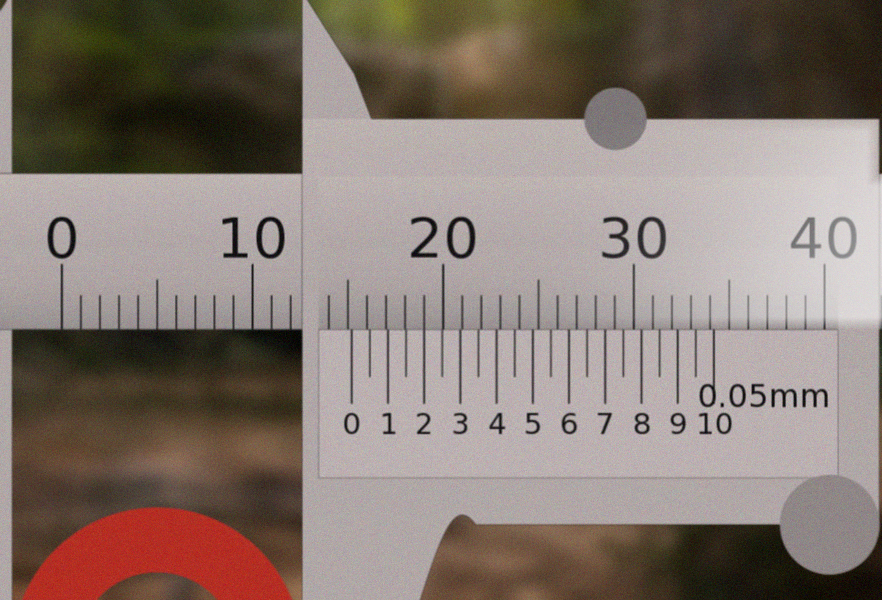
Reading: 15.2 mm
